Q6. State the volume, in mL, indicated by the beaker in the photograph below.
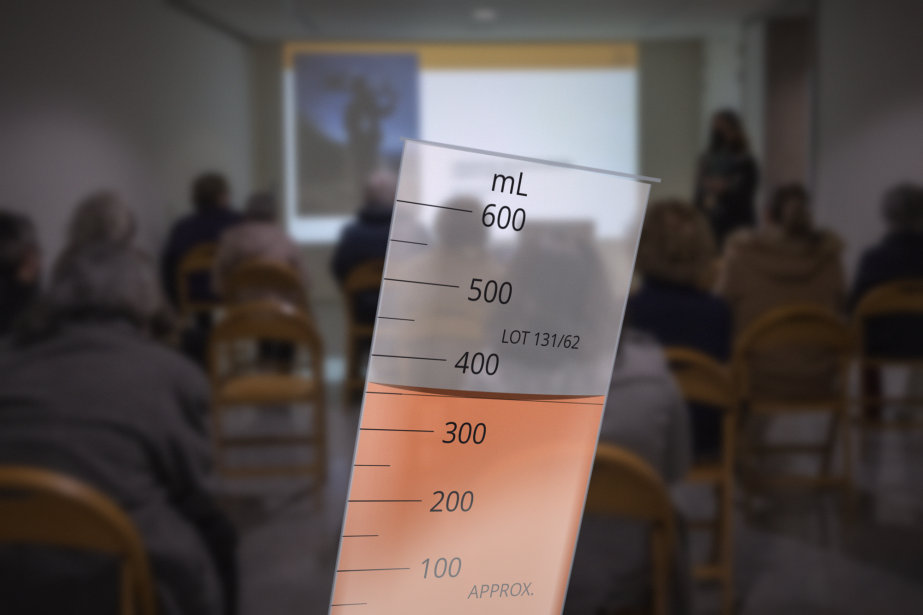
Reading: 350 mL
